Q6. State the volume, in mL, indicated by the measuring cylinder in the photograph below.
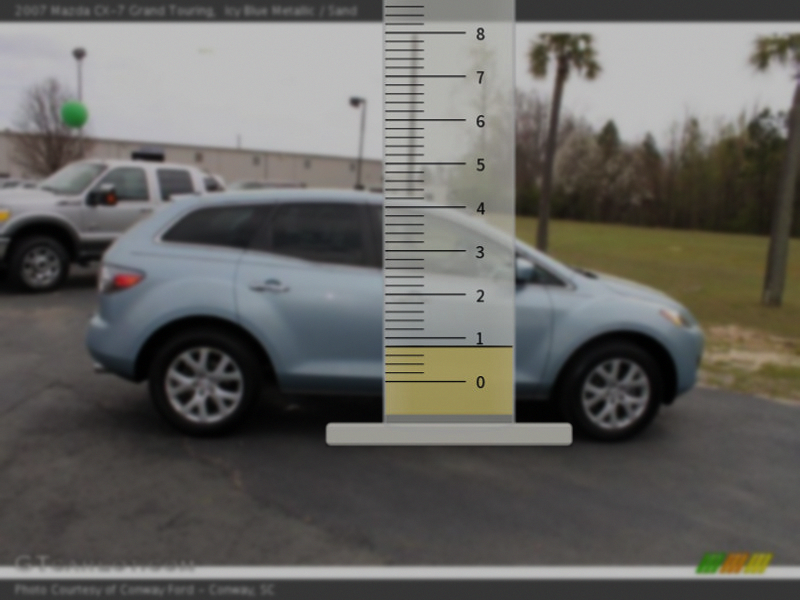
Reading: 0.8 mL
